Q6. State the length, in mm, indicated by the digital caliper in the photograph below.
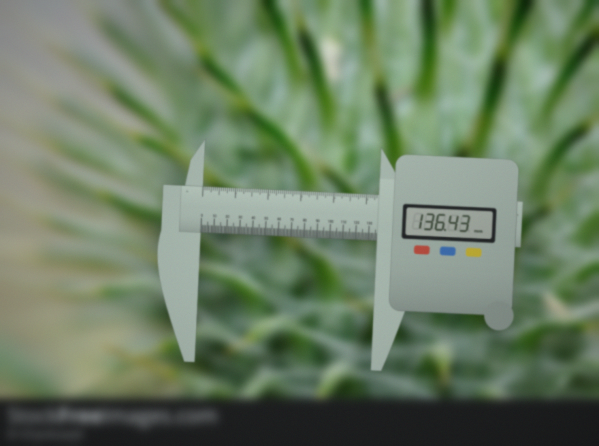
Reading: 136.43 mm
